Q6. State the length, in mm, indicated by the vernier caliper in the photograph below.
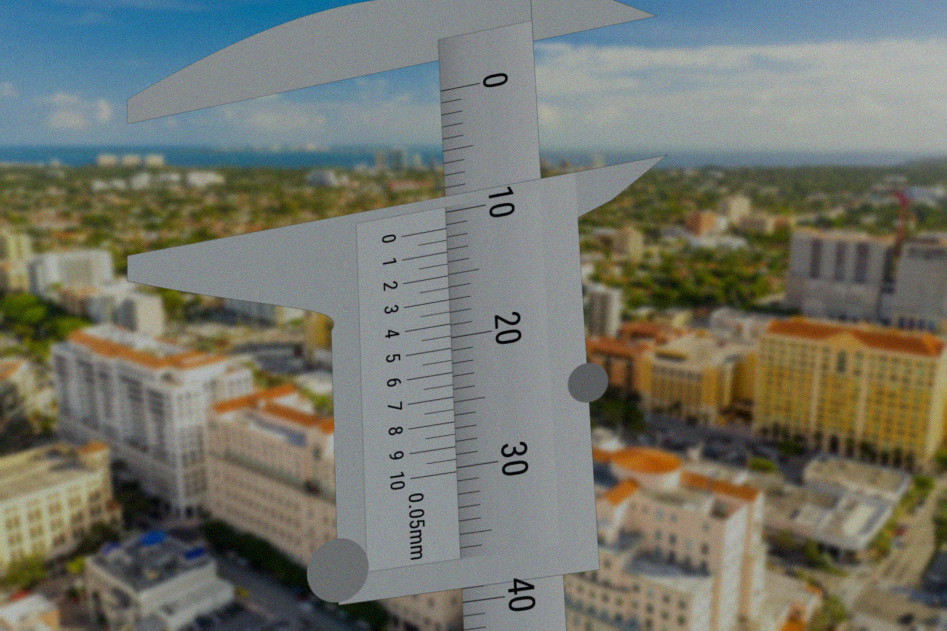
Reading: 11.3 mm
